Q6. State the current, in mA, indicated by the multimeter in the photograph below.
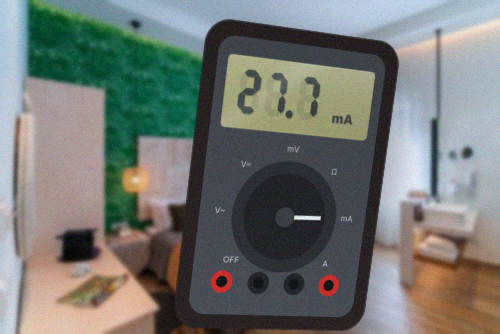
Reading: 27.7 mA
